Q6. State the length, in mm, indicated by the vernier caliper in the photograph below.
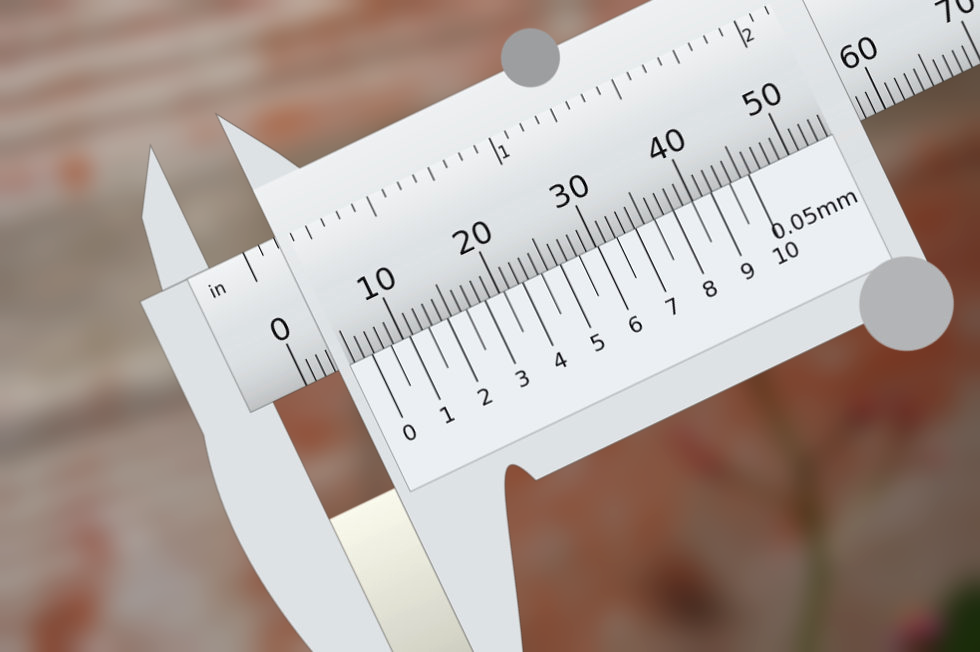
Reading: 6.8 mm
